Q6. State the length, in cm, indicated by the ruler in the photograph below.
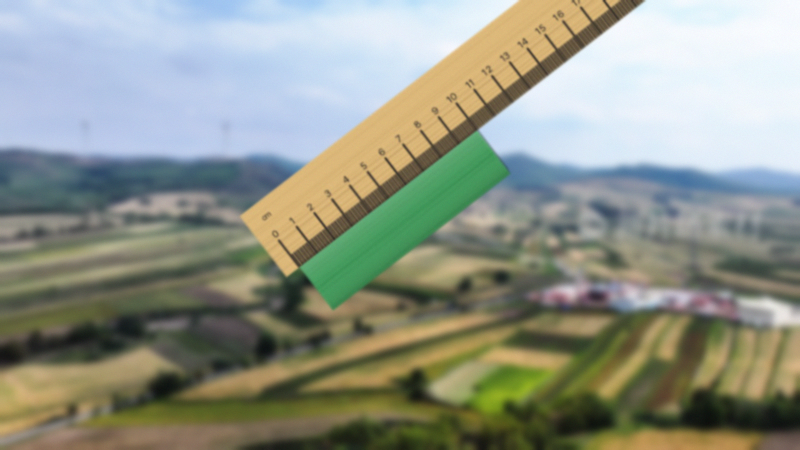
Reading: 10 cm
